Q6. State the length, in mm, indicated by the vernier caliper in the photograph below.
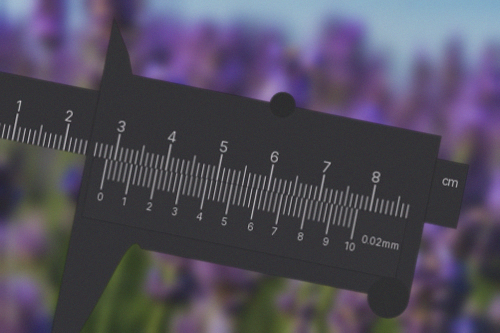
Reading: 28.5 mm
